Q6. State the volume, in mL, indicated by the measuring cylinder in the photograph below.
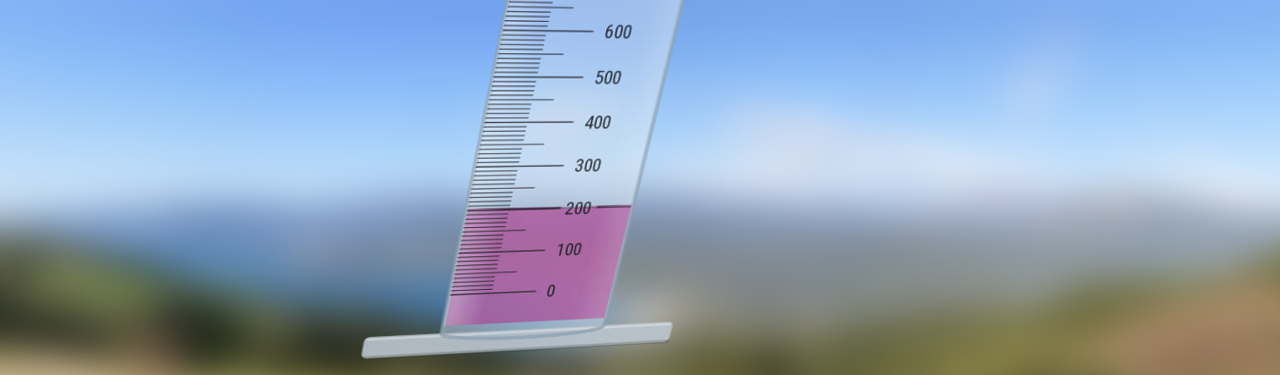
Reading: 200 mL
